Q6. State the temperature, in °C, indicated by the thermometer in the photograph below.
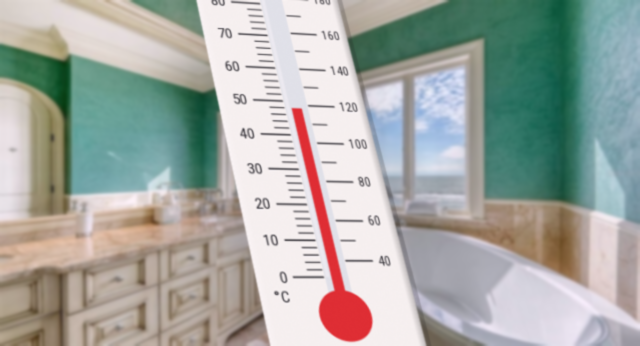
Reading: 48 °C
